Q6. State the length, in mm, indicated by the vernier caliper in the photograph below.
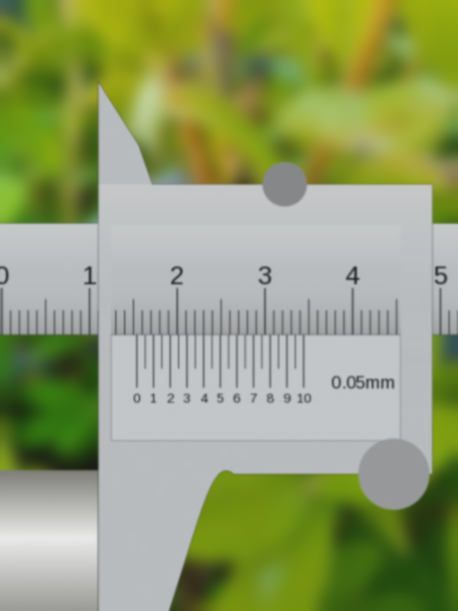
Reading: 15.4 mm
